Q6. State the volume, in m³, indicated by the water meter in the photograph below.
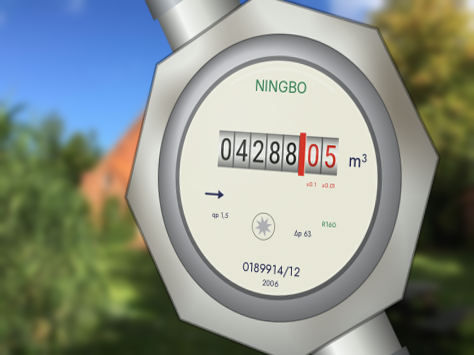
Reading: 4288.05 m³
